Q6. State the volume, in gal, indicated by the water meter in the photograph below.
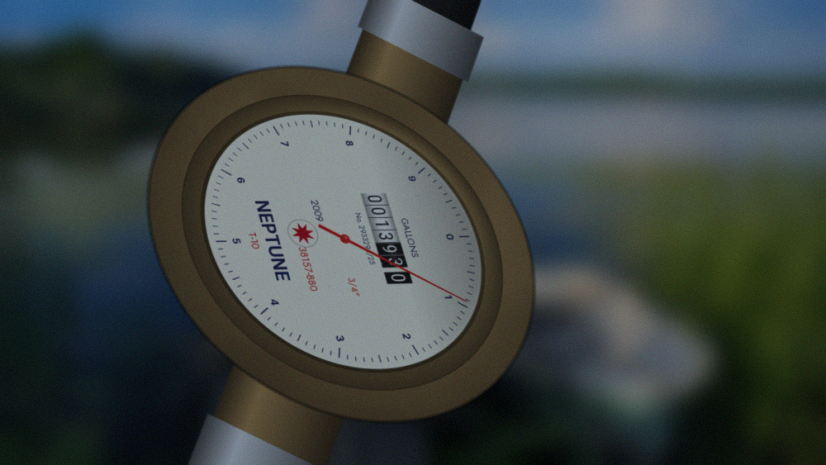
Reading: 13930.9 gal
